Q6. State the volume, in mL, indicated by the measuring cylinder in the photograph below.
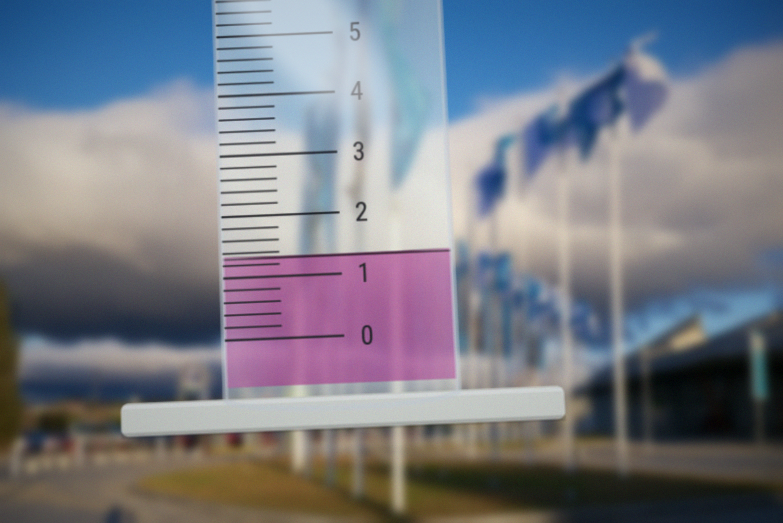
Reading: 1.3 mL
